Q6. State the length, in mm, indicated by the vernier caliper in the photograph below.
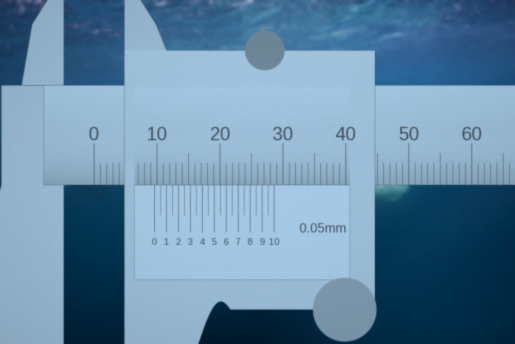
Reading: 9.6 mm
